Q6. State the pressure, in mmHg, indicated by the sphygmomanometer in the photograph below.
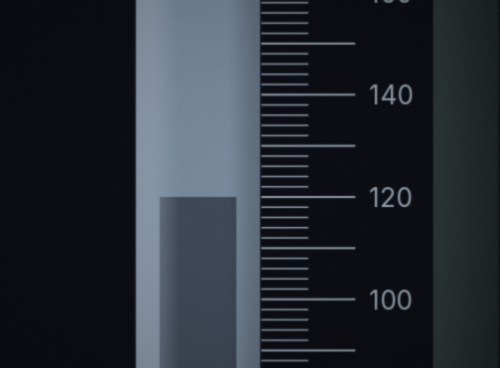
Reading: 120 mmHg
